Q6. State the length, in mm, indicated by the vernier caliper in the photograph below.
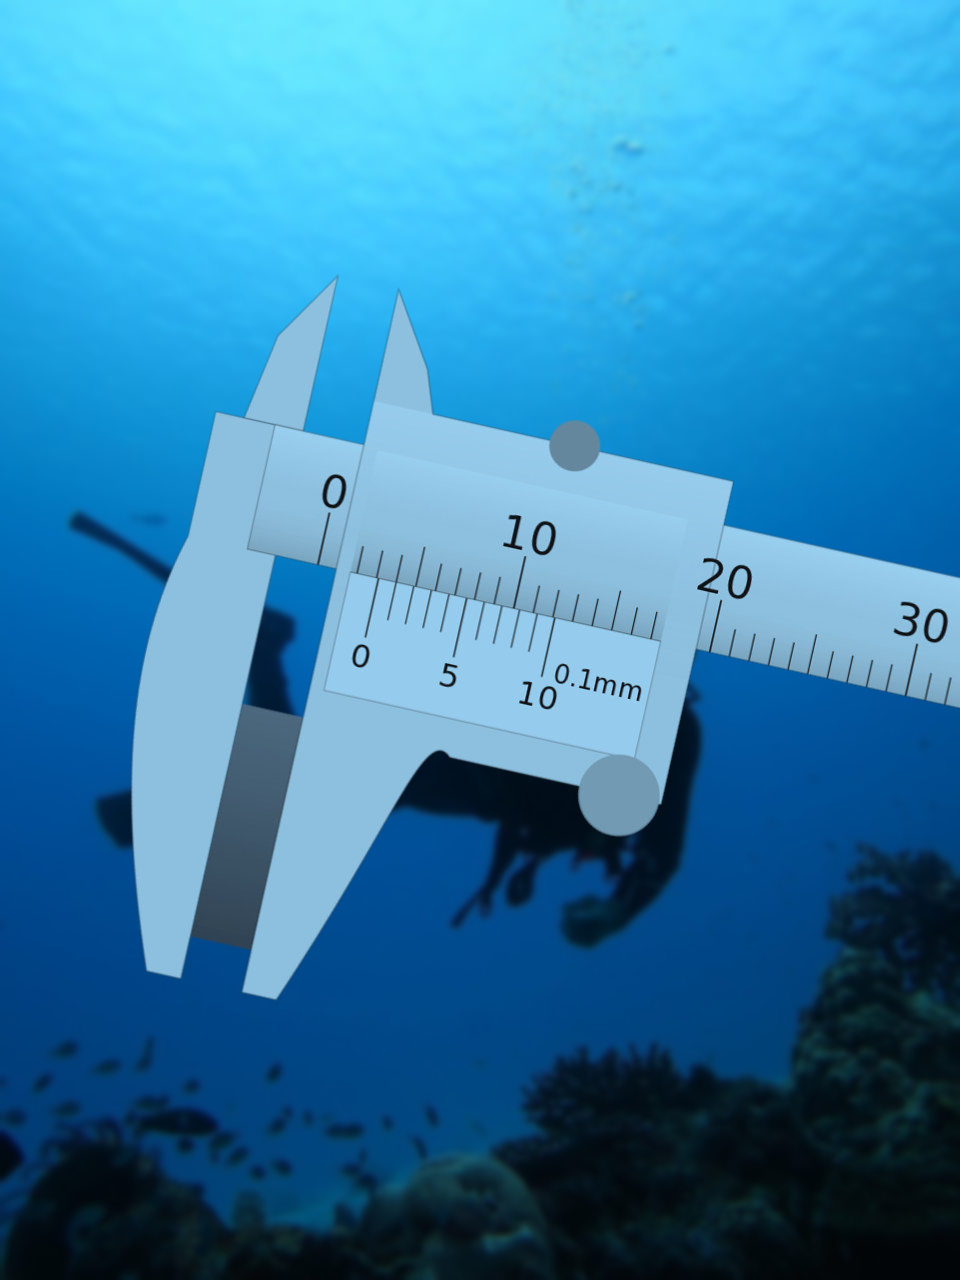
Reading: 3.1 mm
